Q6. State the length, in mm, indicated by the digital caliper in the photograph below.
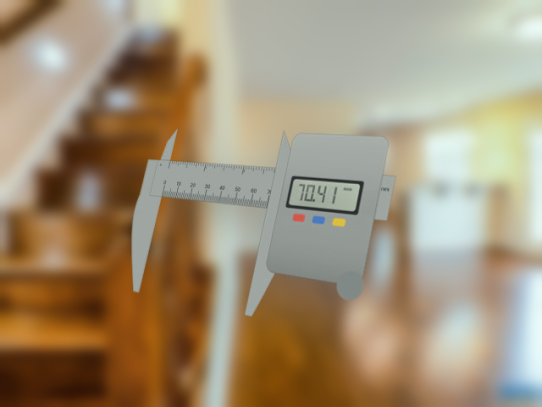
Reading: 70.41 mm
